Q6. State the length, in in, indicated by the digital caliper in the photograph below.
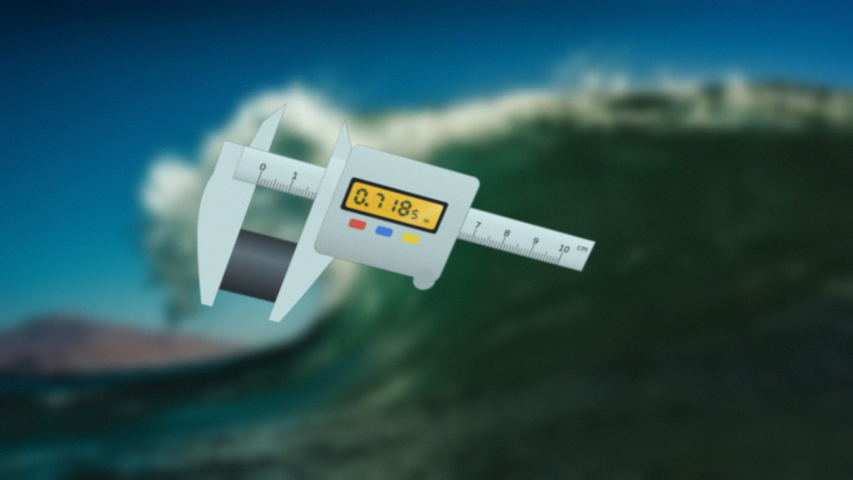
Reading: 0.7185 in
